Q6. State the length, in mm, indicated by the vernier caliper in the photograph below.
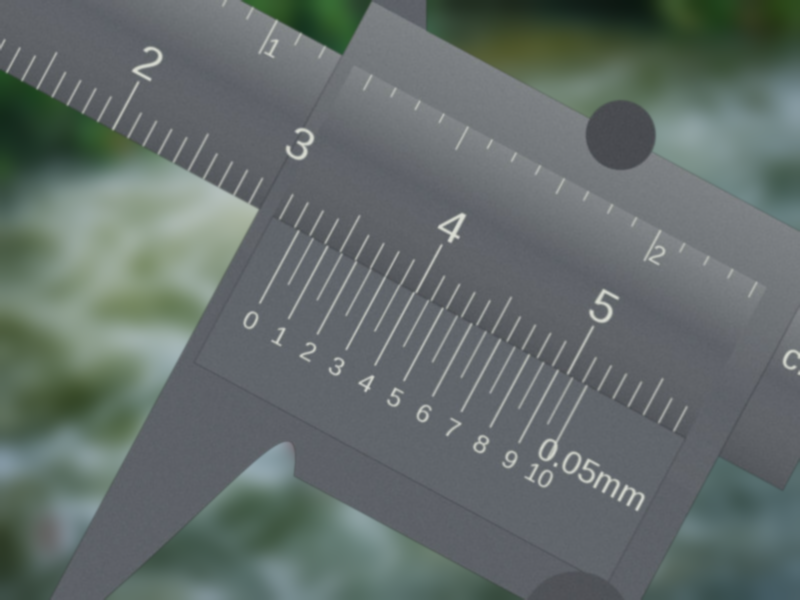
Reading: 32.3 mm
